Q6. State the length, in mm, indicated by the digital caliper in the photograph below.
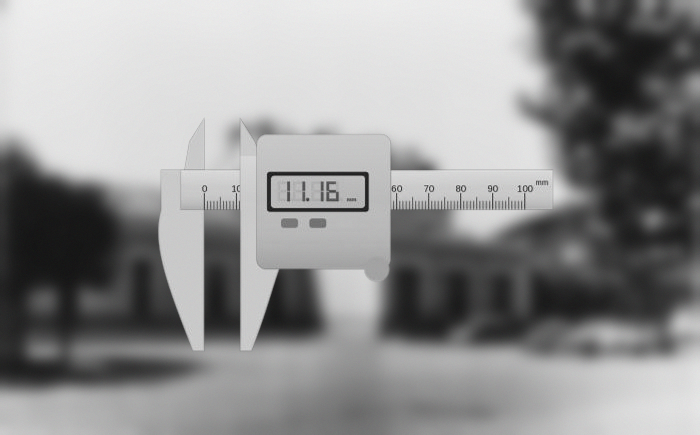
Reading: 11.16 mm
